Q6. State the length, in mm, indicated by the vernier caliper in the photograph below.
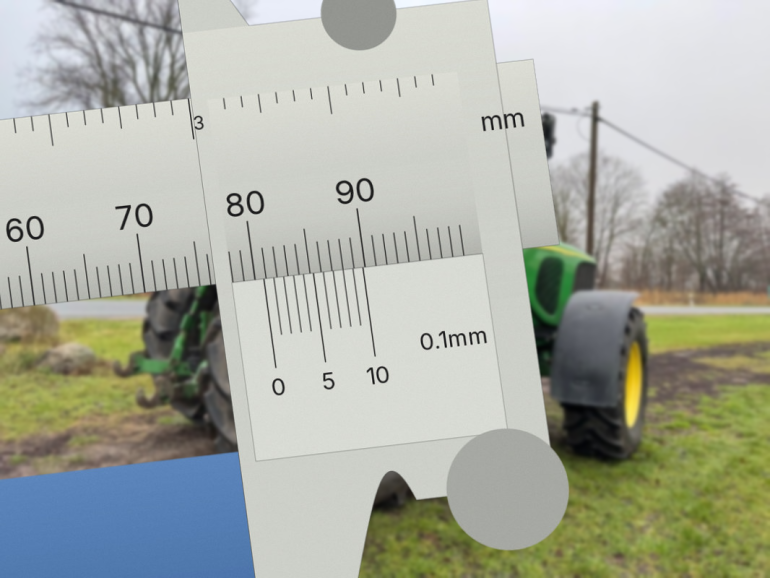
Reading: 80.8 mm
